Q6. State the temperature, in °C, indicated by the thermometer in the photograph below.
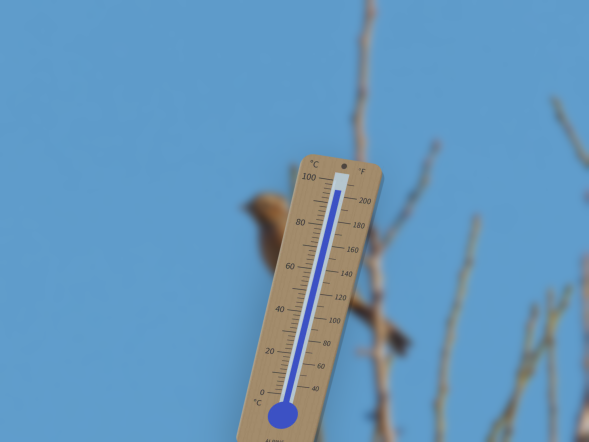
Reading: 96 °C
